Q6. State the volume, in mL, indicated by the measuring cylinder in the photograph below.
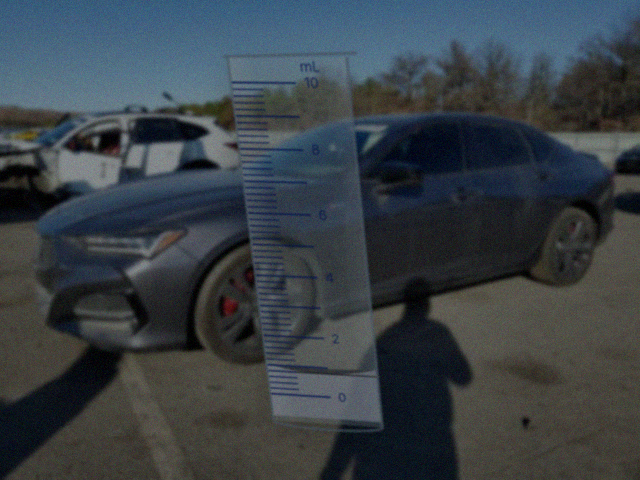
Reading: 0.8 mL
